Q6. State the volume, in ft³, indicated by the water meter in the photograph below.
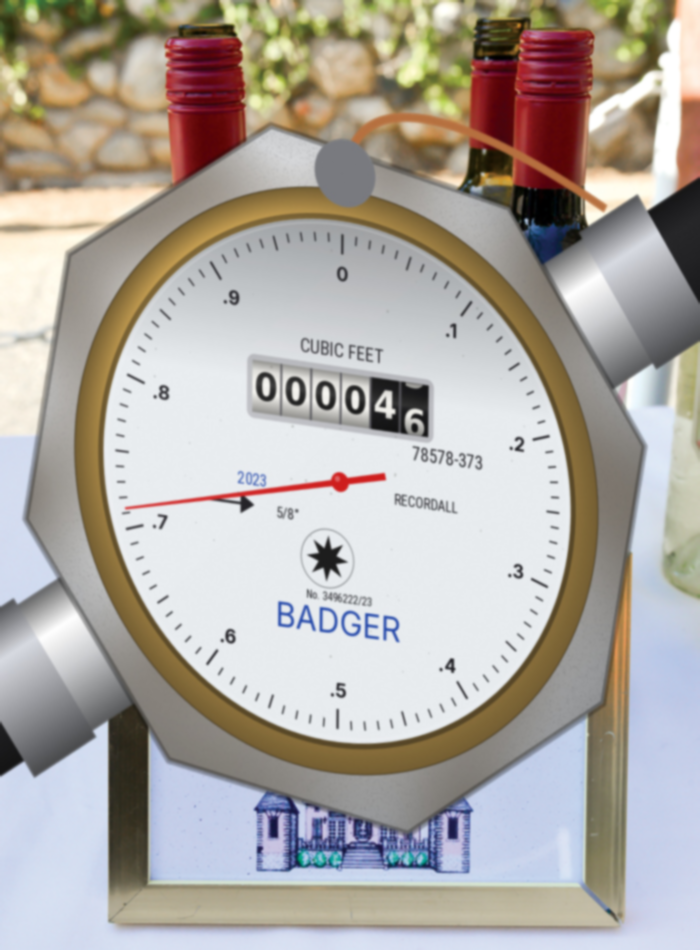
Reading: 45.71 ft³
